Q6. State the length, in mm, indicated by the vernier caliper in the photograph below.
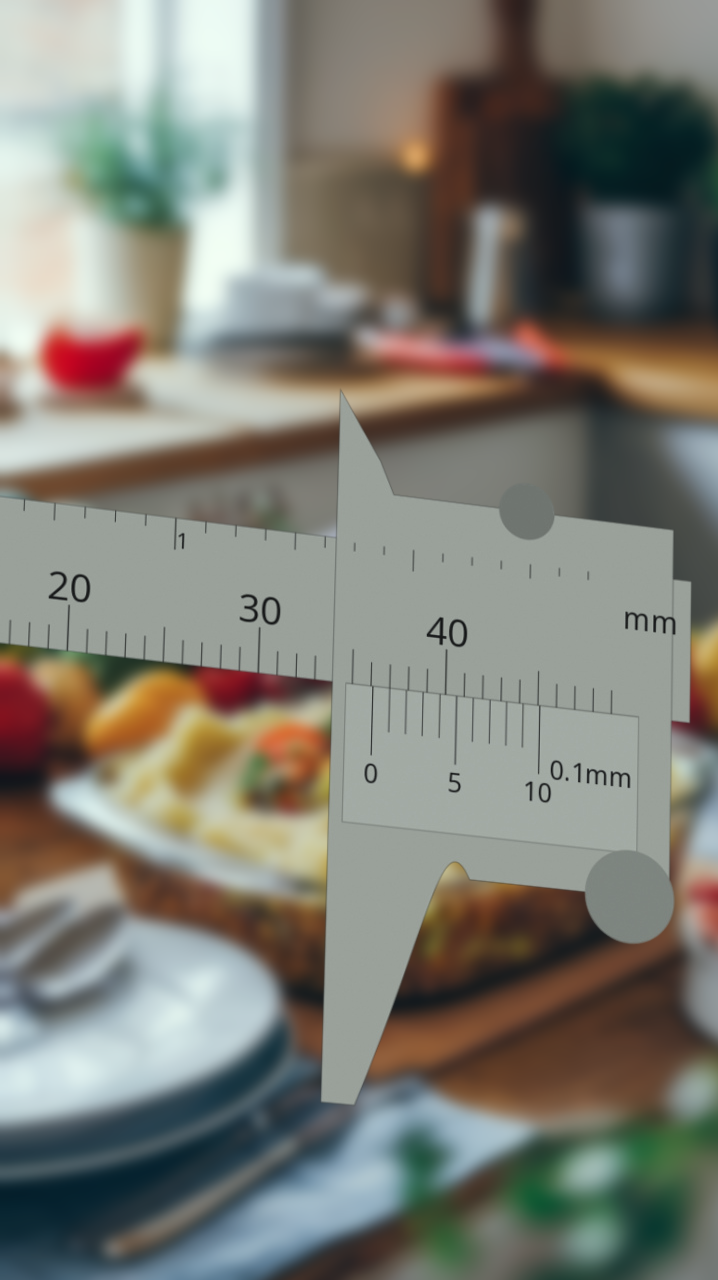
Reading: 36.1 mm
